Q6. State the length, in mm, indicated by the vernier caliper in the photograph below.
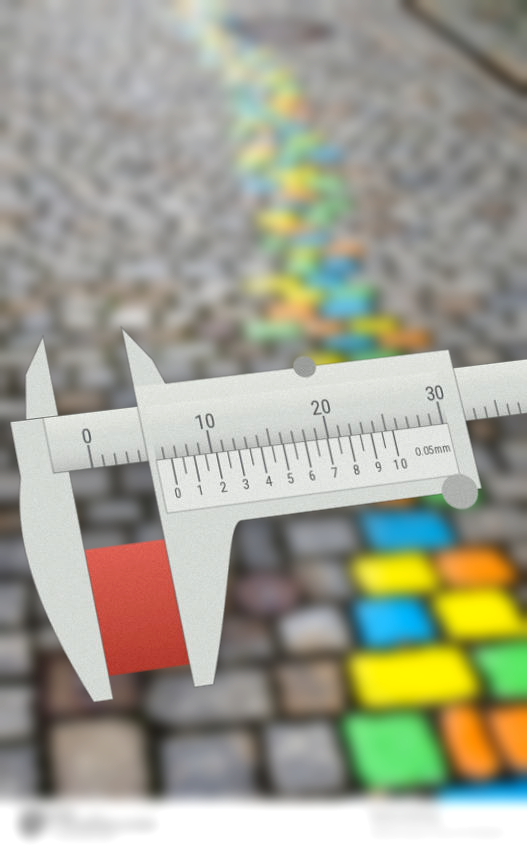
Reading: 6.6 mm
